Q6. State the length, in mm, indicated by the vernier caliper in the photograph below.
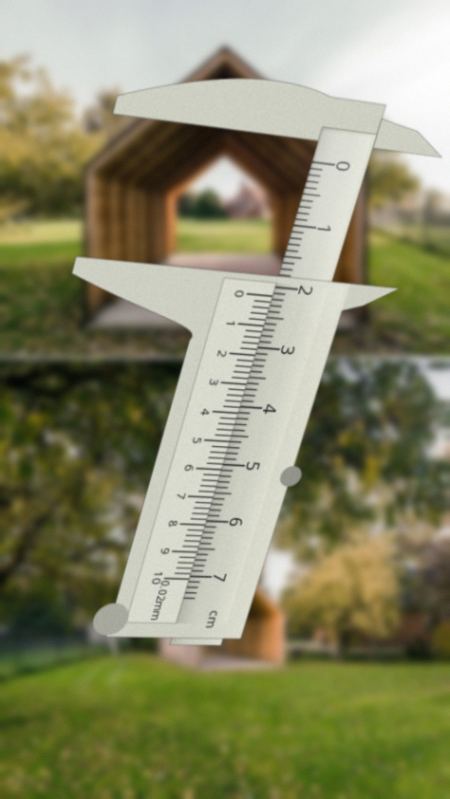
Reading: 21.5 mm
